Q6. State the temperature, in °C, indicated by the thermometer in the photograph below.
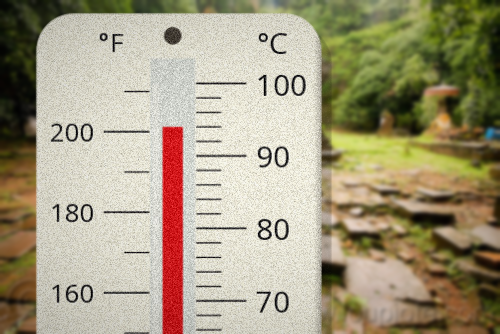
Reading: 94 °C
